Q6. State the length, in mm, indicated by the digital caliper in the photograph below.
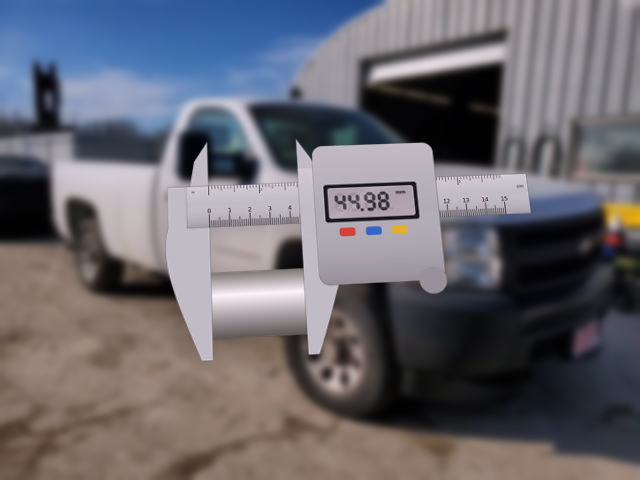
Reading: 44.98 mm
